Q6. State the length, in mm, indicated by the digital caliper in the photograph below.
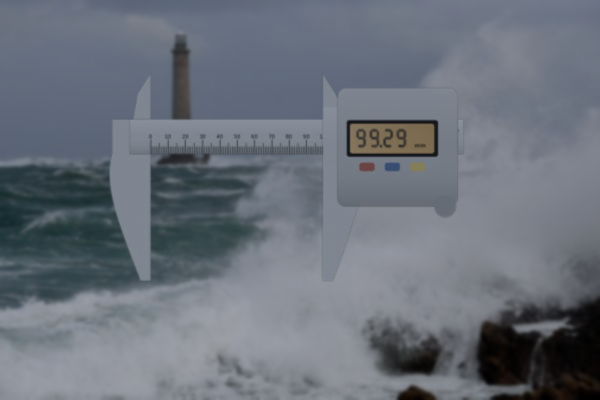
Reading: 99.29 mm
